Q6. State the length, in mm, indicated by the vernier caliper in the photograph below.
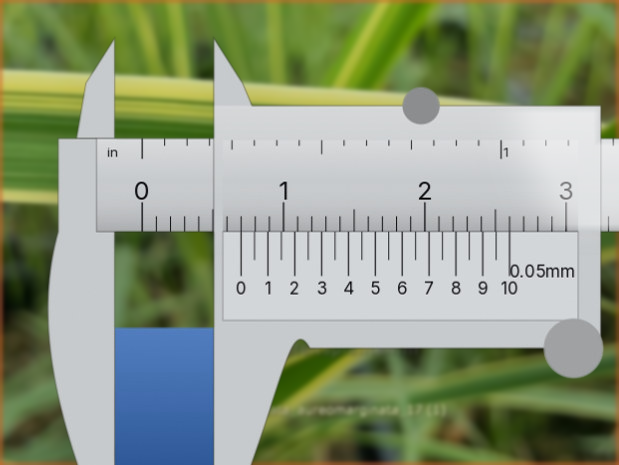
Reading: 7.0 mm
